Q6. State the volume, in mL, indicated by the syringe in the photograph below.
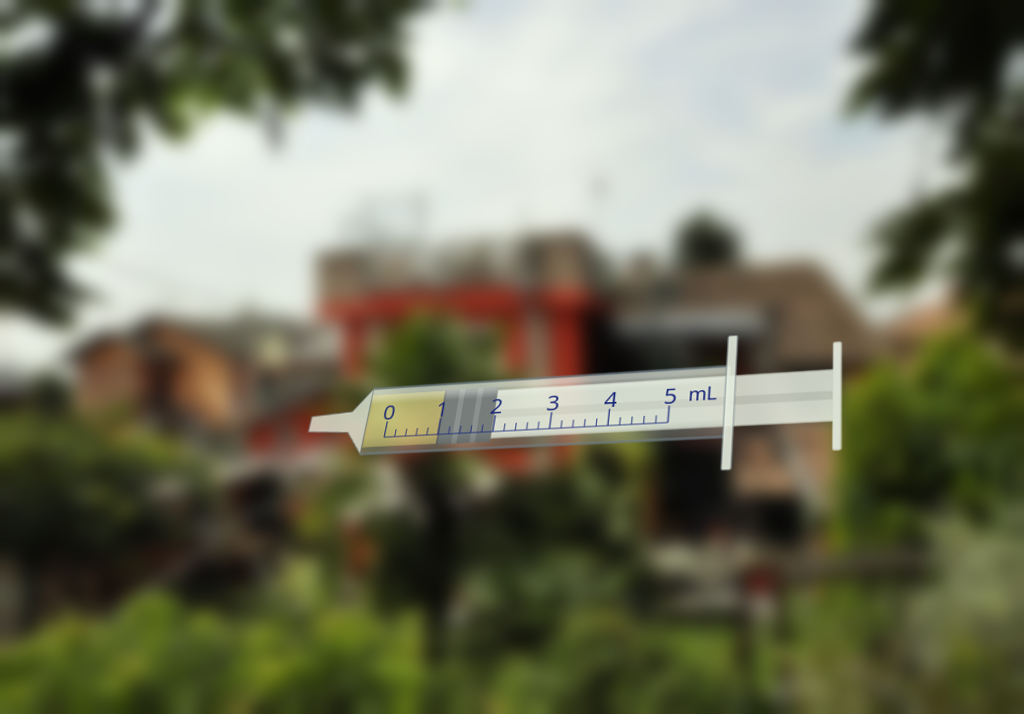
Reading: 1 mL
